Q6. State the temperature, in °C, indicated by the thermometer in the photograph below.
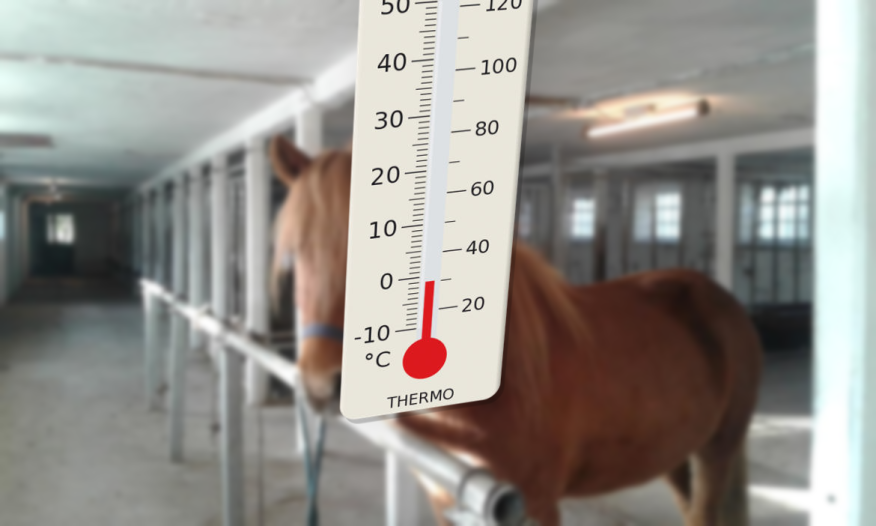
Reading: -1 °C
